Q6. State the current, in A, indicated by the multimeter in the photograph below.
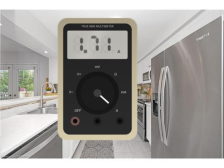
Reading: 1.71 A
